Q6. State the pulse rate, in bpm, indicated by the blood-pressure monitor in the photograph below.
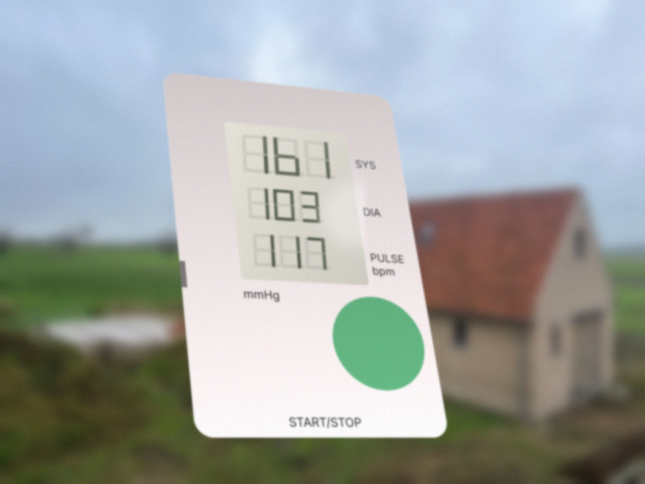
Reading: 117 bpm
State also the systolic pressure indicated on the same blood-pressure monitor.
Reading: 161 mmHg
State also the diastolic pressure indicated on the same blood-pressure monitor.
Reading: 103 mmHg
